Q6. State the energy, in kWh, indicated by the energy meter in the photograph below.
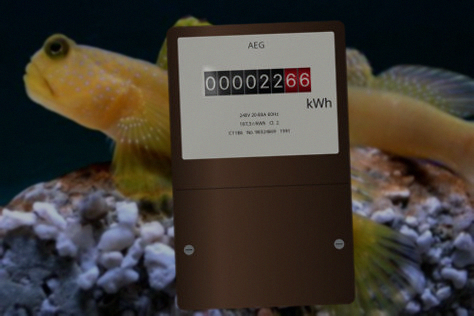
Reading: 22.66 kWh
